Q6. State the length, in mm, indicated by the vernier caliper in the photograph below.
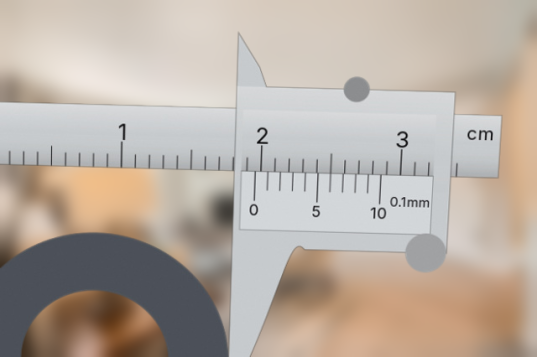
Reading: 19.6 mm
